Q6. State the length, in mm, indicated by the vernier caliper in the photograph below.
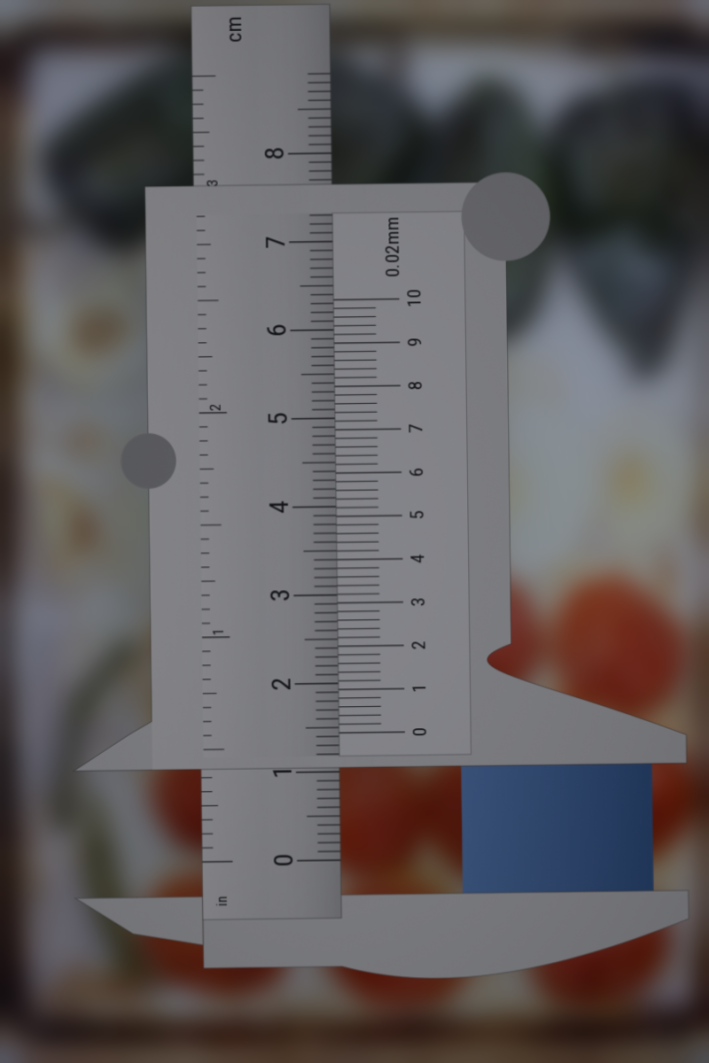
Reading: 14.4 mm
